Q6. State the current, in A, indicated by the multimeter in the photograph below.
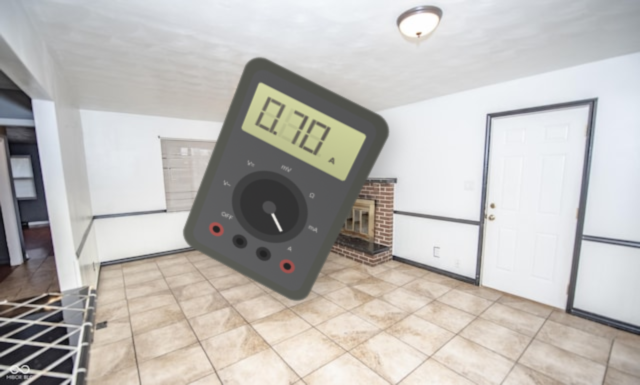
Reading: 0.70 A
